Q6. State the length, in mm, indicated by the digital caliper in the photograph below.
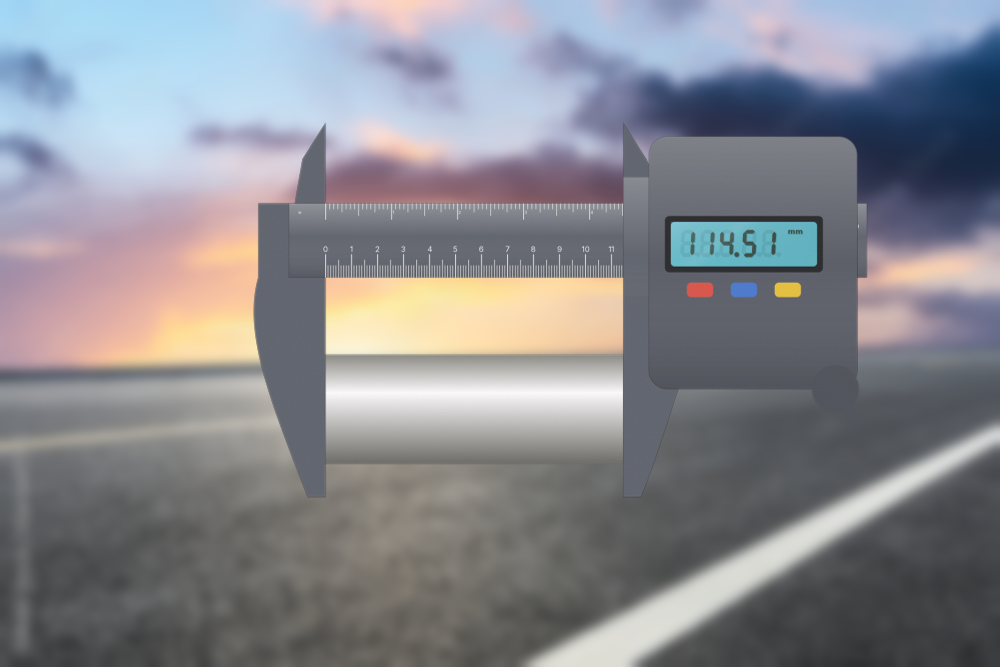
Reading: 114.51 mm
